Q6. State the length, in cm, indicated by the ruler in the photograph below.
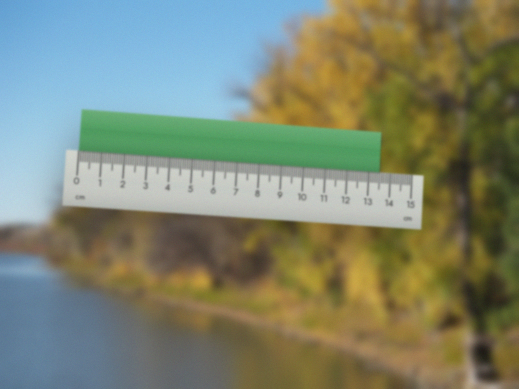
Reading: 13.5 cm
